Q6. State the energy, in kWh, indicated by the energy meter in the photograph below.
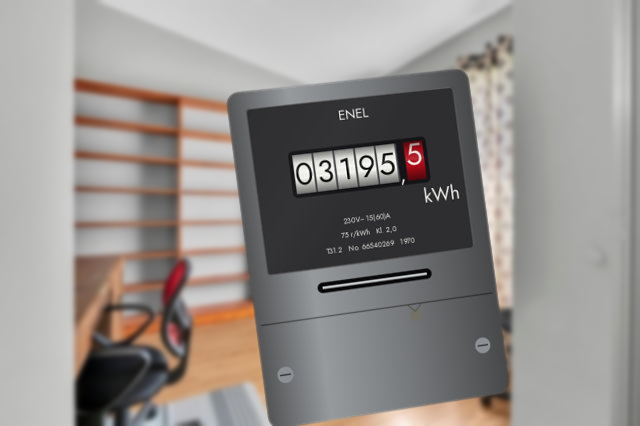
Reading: 3195.5 kWh
